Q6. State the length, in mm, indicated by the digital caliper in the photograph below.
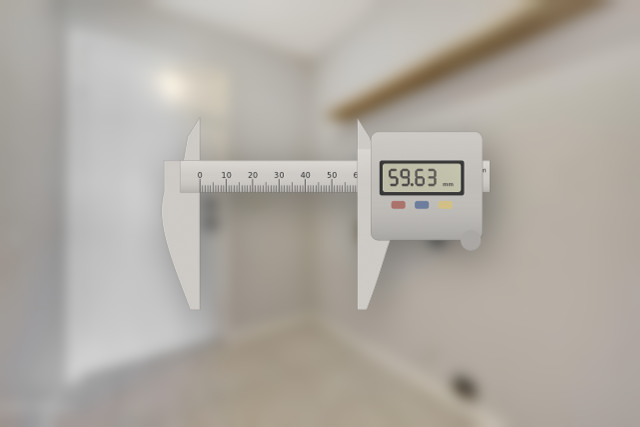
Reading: 59.63 mm
